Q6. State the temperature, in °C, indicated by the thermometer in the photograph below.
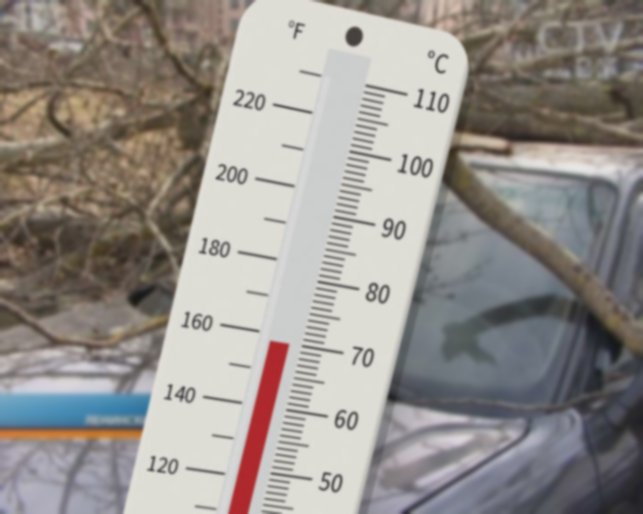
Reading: 70 °C
